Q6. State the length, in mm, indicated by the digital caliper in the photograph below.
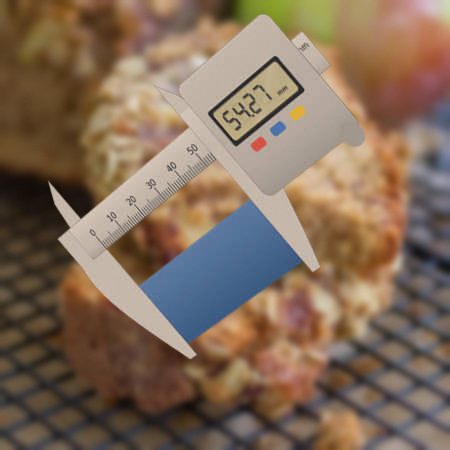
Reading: 54.27 mm
